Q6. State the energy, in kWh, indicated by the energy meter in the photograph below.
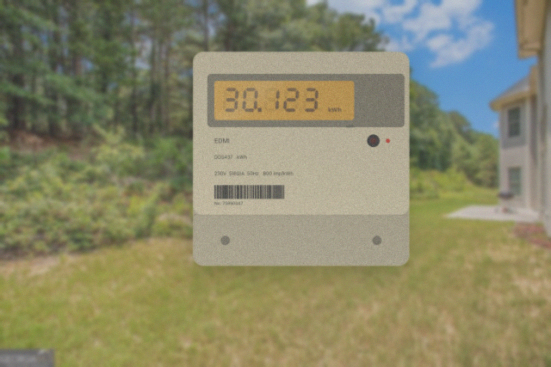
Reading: 30.123 kWh
